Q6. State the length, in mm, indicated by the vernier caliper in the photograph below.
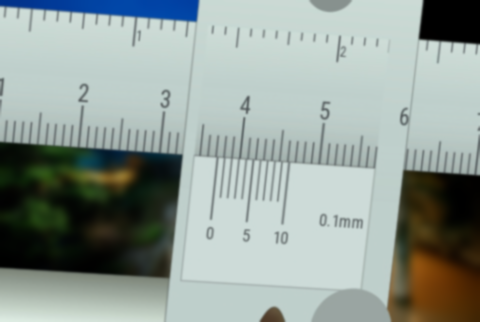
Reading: 37.2 mm
